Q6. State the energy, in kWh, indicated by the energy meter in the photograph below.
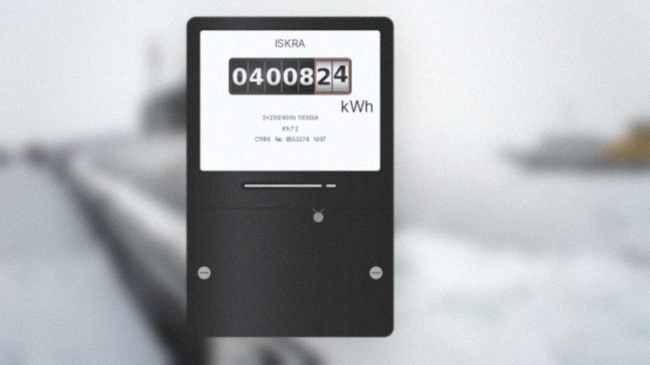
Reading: 4008.24 kWh
